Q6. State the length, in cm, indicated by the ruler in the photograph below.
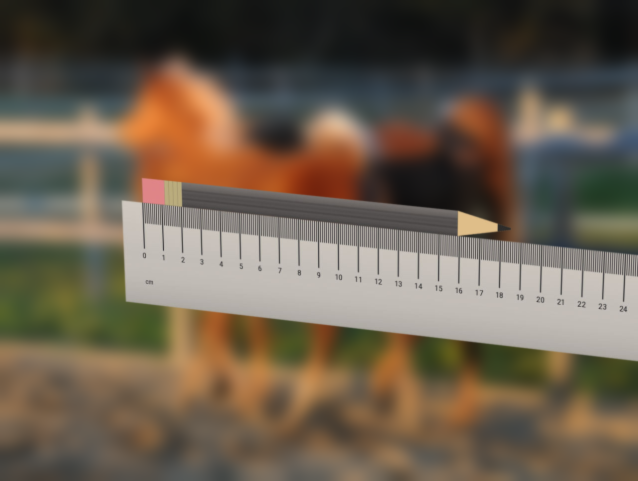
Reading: 18.5 cm
